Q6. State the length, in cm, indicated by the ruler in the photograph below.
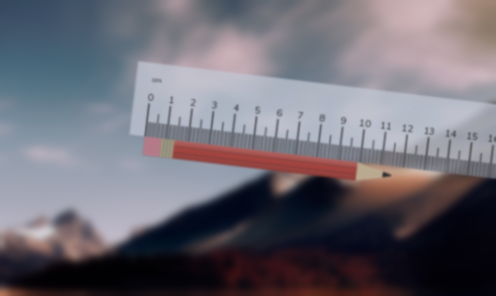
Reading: 11.5 cm
